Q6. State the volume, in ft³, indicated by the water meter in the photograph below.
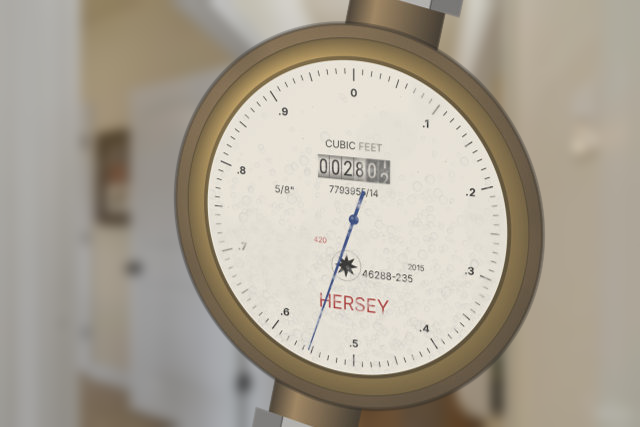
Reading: 2801.55 ft³
